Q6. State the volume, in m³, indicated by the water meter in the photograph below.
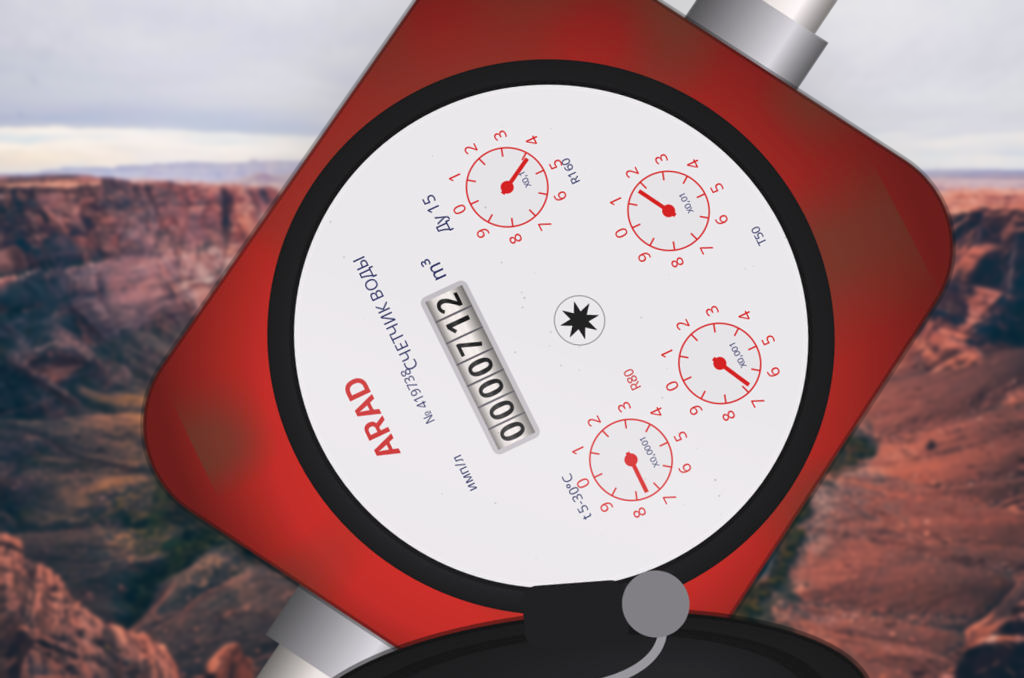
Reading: 712.4167 m³
